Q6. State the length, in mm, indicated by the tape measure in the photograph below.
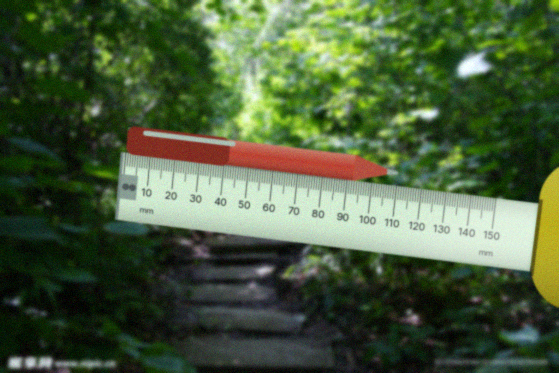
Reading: 110 mm
